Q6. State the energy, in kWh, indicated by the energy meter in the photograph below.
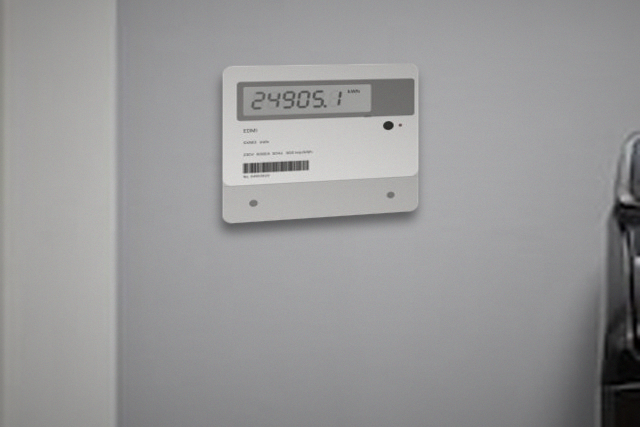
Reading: 24905.1 kWh
